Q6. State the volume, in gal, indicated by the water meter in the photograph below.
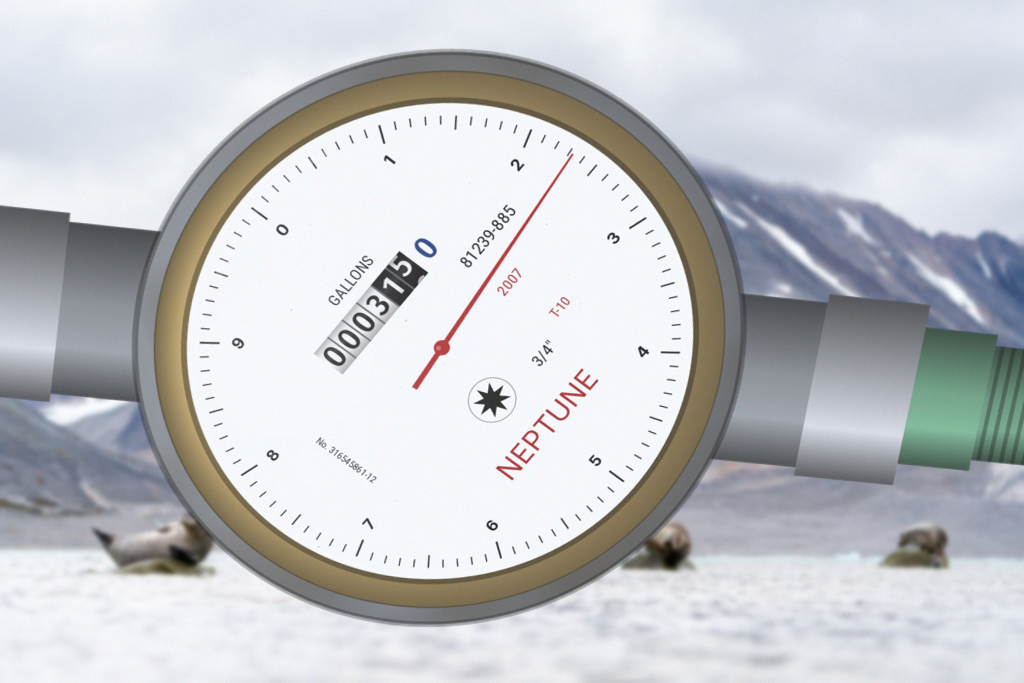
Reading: 3152.3 gal
